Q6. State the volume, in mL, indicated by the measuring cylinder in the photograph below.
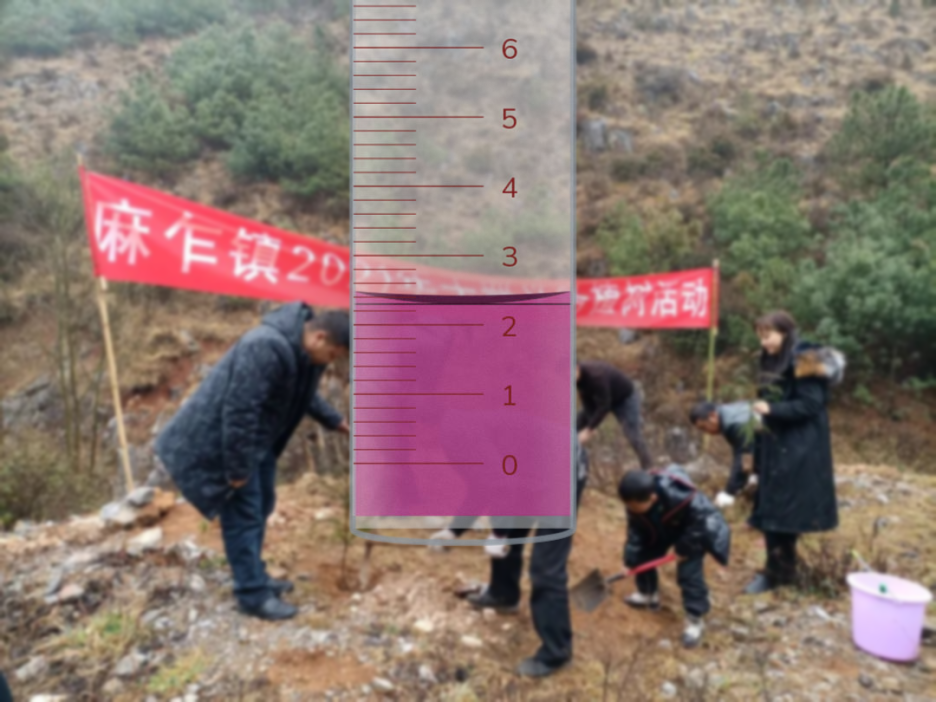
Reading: 2.3 mL
